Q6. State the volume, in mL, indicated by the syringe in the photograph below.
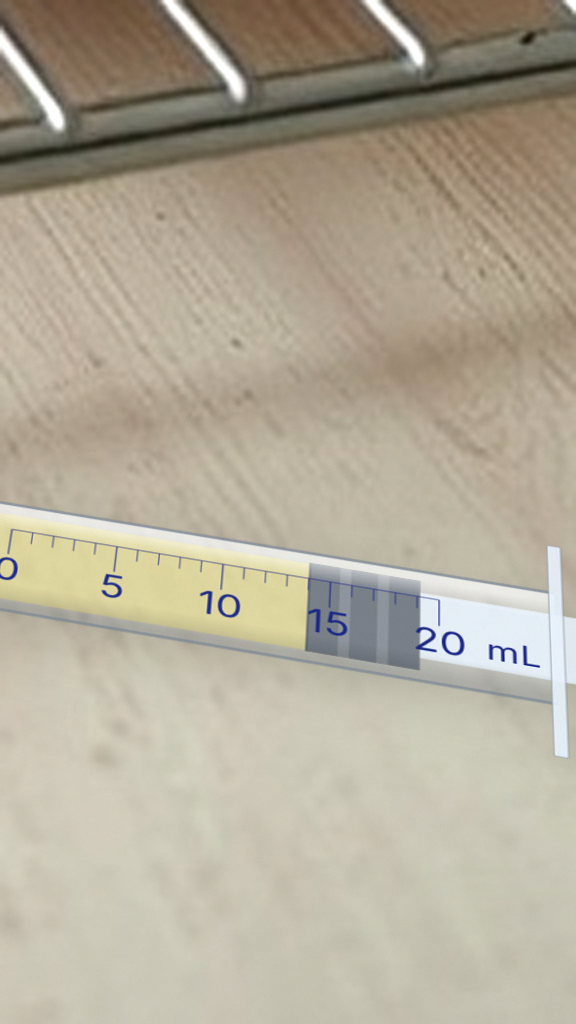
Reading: 14 mL
